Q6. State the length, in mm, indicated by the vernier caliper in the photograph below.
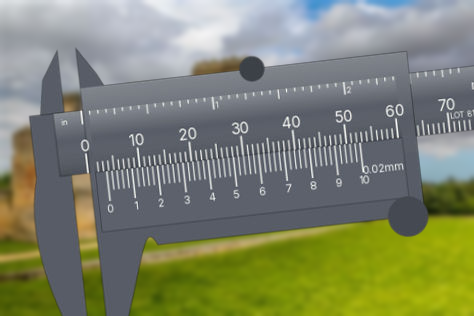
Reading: 3.6 mm
